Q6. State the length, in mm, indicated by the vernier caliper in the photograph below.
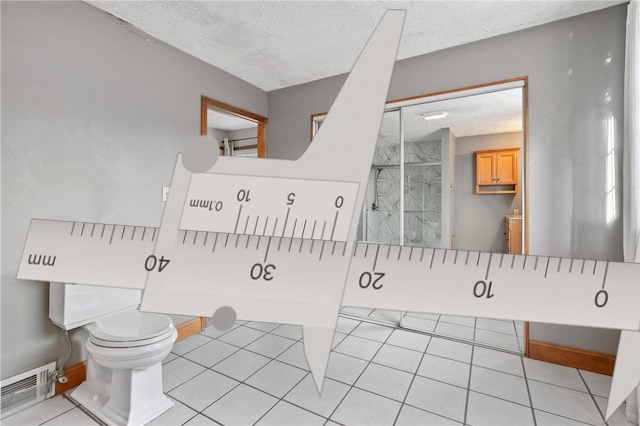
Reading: 24.4 mm
